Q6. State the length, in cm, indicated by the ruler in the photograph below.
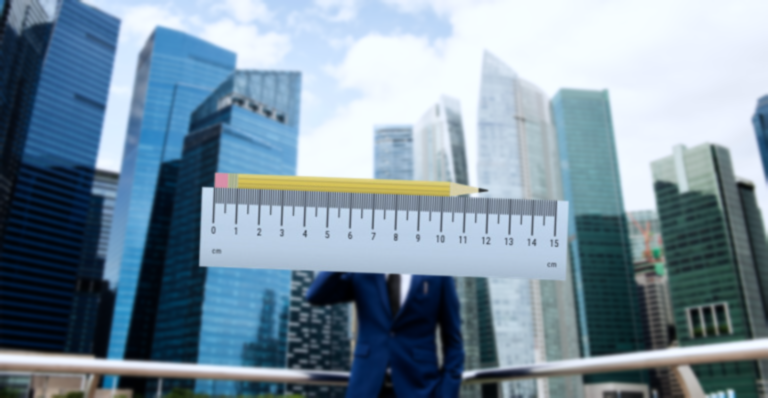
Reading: 12 cm
